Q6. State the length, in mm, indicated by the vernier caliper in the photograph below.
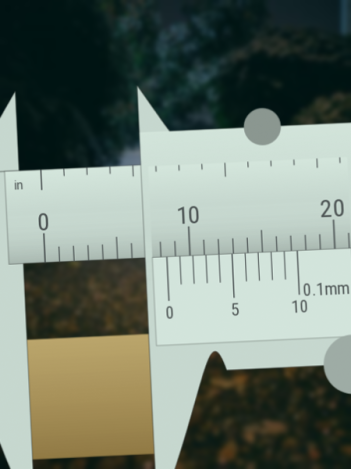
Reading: 8.4 mm
